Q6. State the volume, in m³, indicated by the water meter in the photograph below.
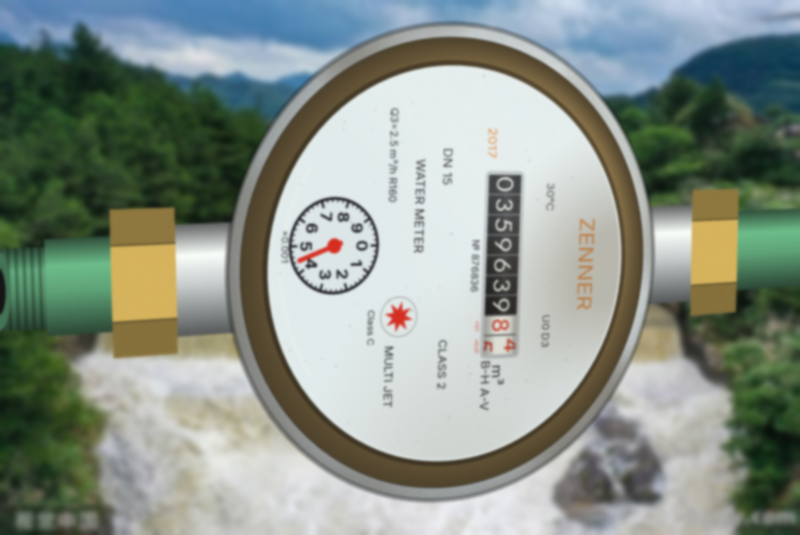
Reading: 359639.844 m³
